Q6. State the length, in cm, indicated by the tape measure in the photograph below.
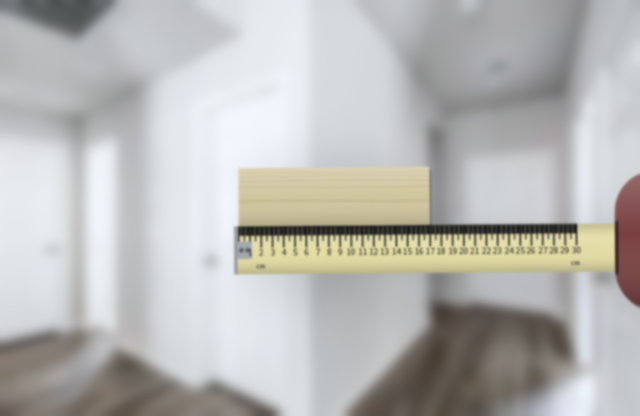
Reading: 17 cm
